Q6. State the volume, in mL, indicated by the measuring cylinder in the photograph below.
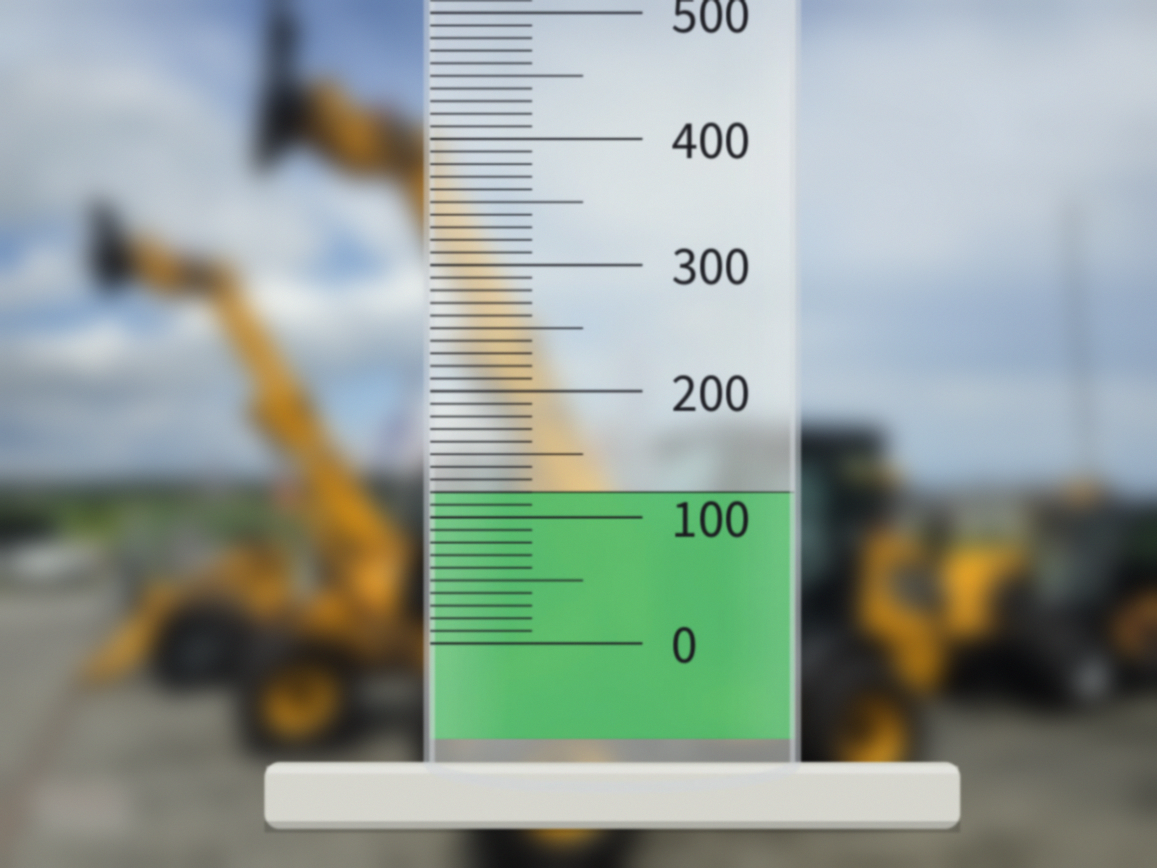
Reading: 120 mL
